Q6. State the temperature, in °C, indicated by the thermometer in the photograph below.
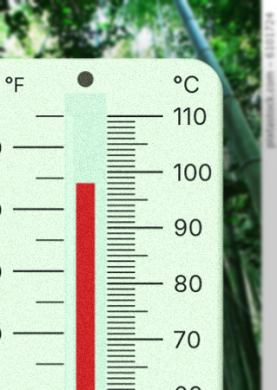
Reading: 98 °C
